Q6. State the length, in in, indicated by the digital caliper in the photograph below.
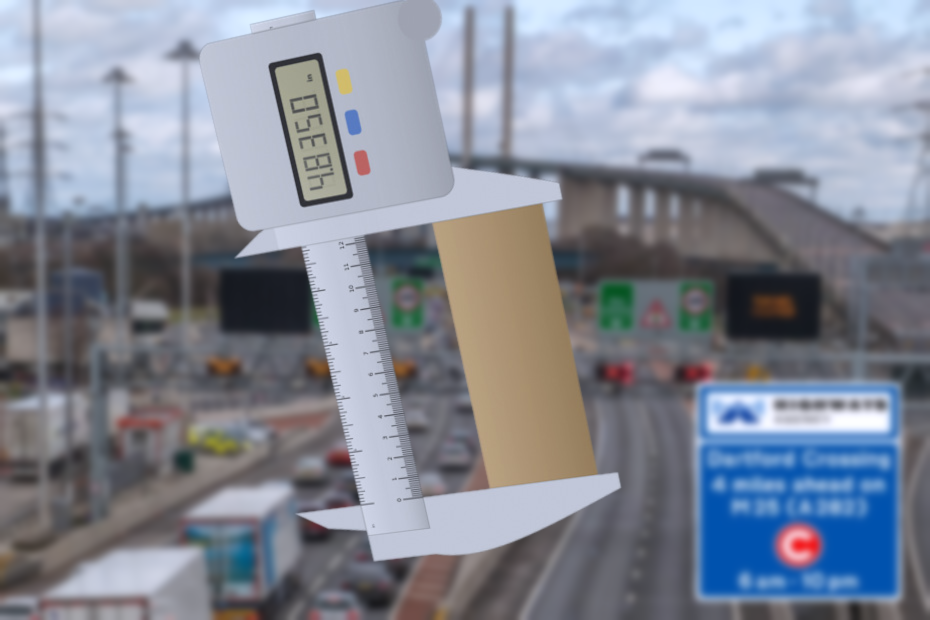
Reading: 4.8350 in
